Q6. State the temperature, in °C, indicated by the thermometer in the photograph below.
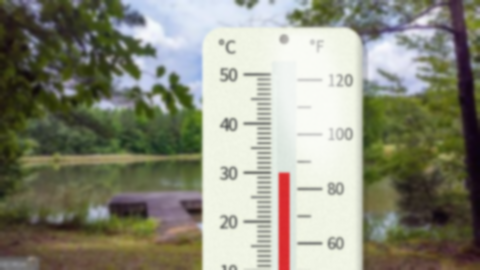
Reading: 30 °C
